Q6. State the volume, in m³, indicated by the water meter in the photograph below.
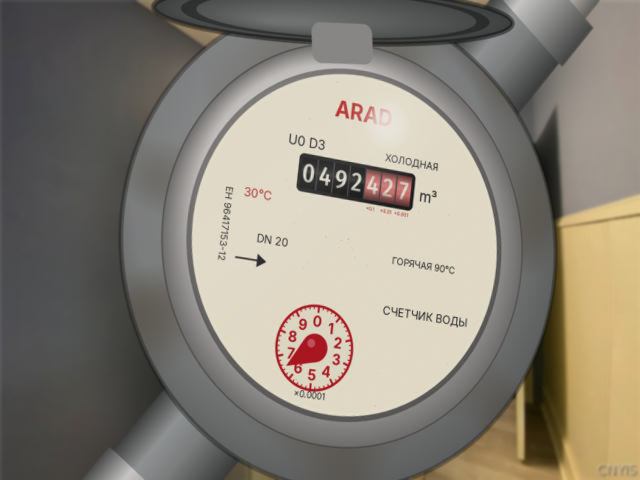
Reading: 492.4276 m³
